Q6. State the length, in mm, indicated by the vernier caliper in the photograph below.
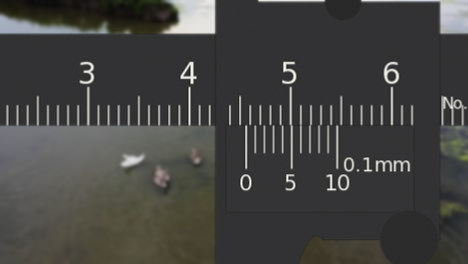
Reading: 45.6 mm
